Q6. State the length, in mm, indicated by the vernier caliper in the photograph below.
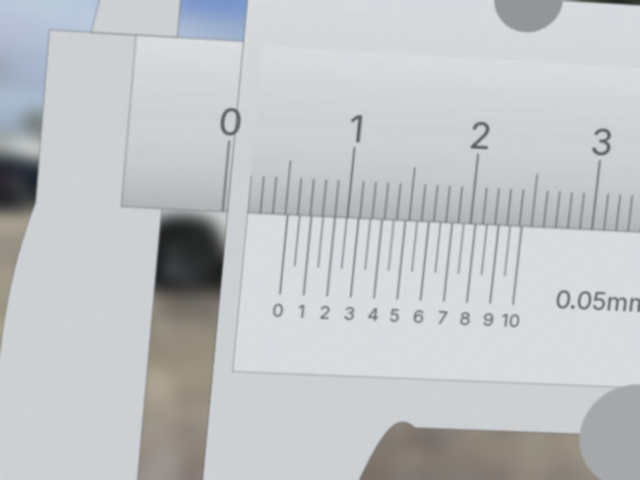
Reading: 5.2 mm
